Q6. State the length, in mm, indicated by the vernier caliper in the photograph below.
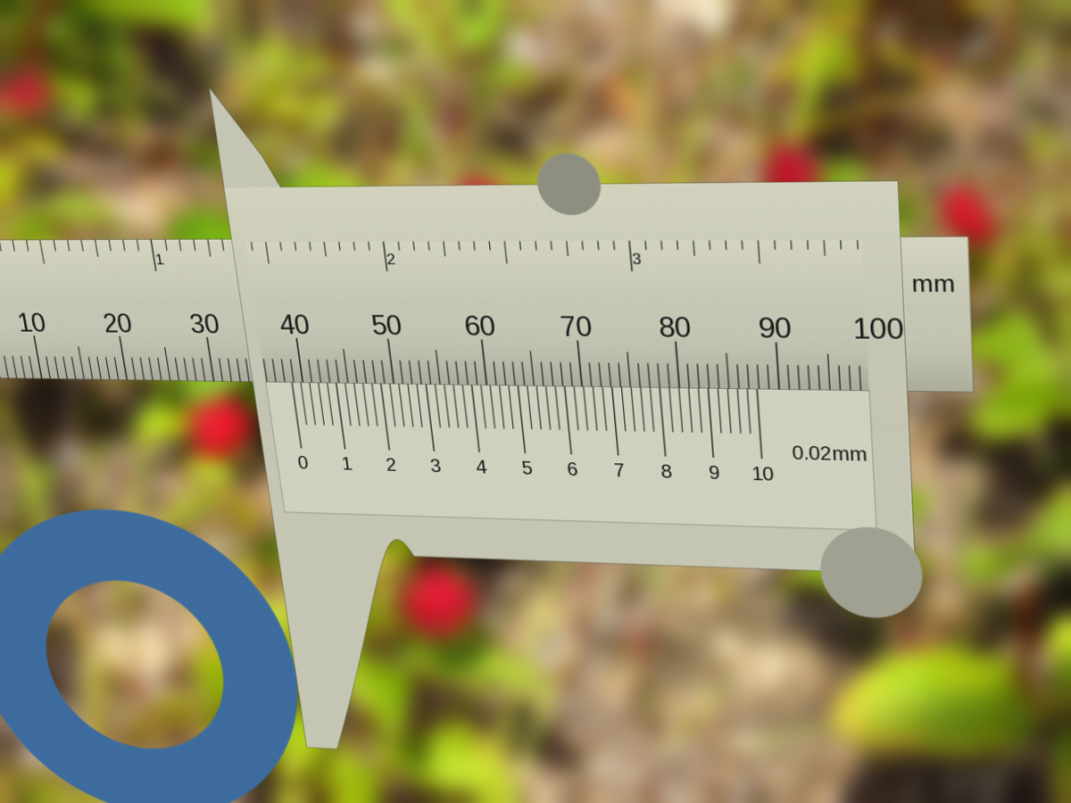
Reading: 38.8 mm
